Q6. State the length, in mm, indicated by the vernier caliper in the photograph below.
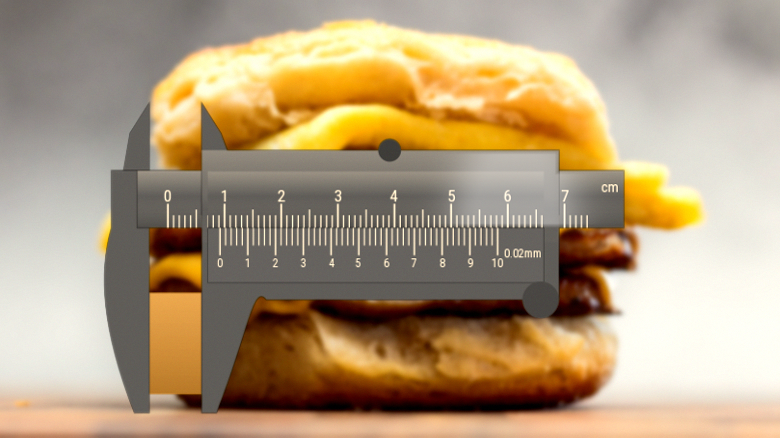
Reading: 9.2 mm
